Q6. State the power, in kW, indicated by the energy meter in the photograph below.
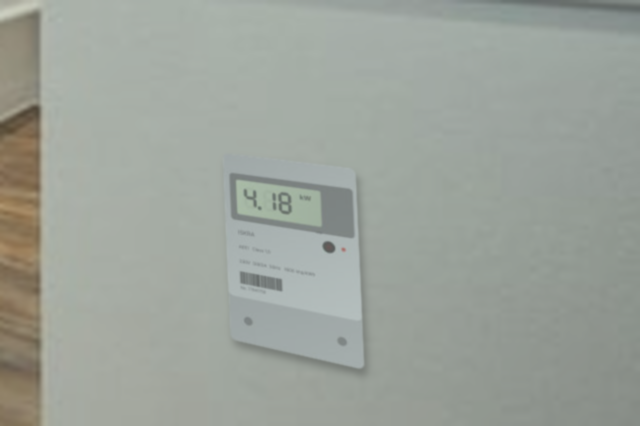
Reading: 4.18 kW
